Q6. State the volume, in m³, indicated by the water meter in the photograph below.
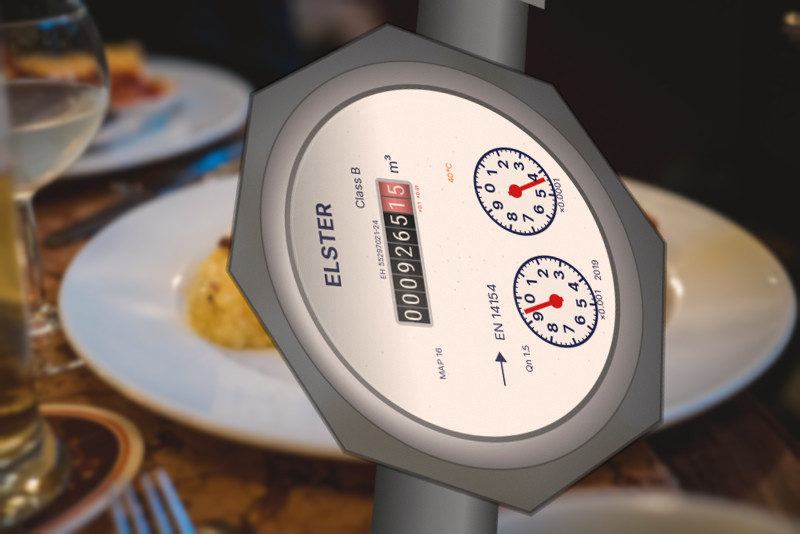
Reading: 9265.1494 m³
